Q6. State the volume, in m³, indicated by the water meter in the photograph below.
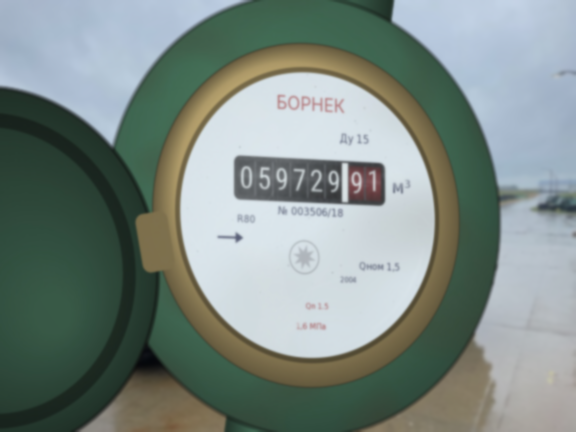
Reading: 59729.91 m³
